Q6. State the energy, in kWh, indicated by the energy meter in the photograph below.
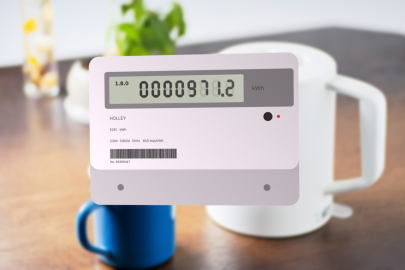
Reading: 971.2 kWh
